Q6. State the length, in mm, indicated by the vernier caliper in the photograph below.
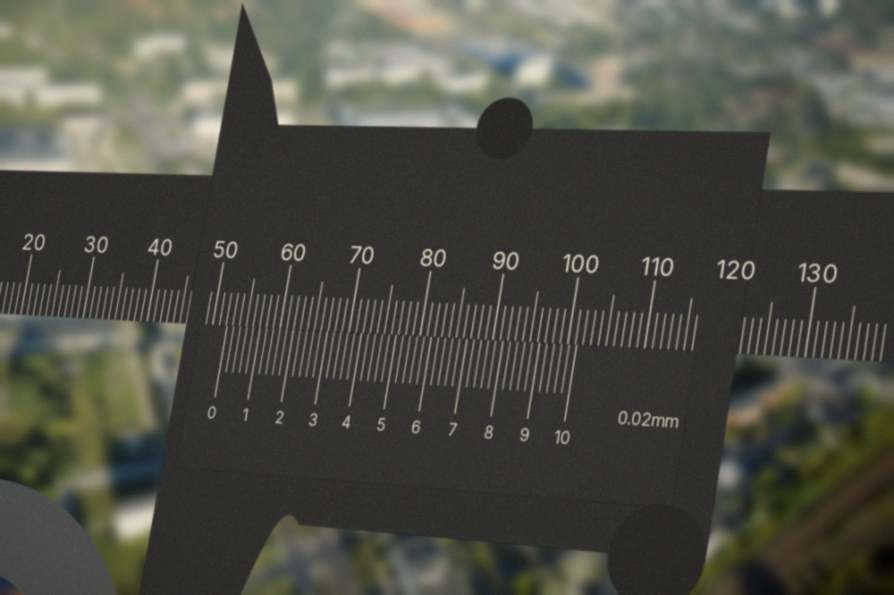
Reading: 52.2 mm
